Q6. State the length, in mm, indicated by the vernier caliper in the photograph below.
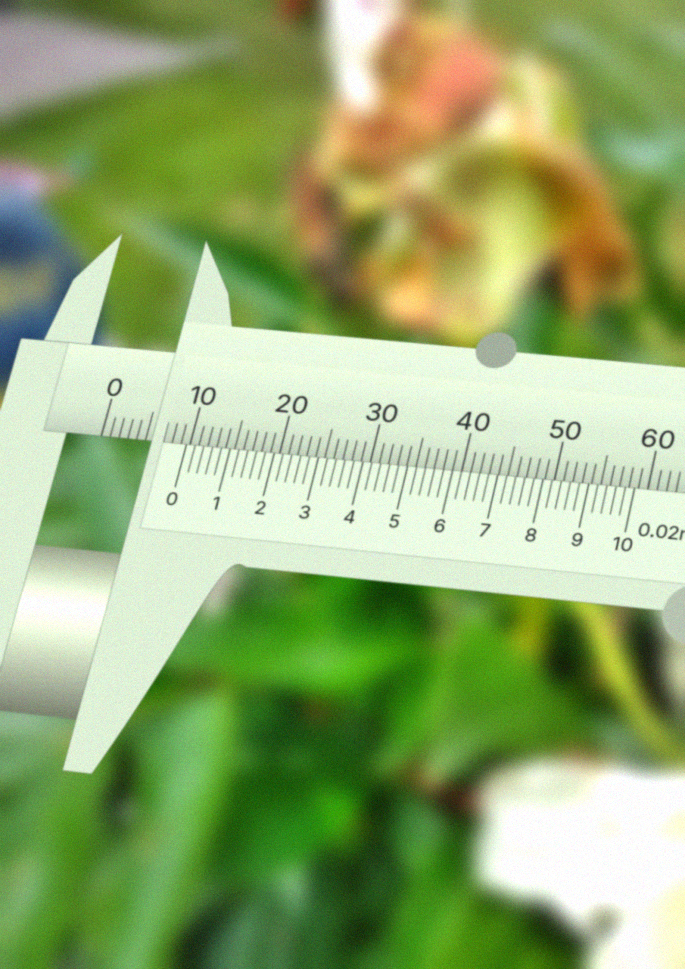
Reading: 9.6 mm
